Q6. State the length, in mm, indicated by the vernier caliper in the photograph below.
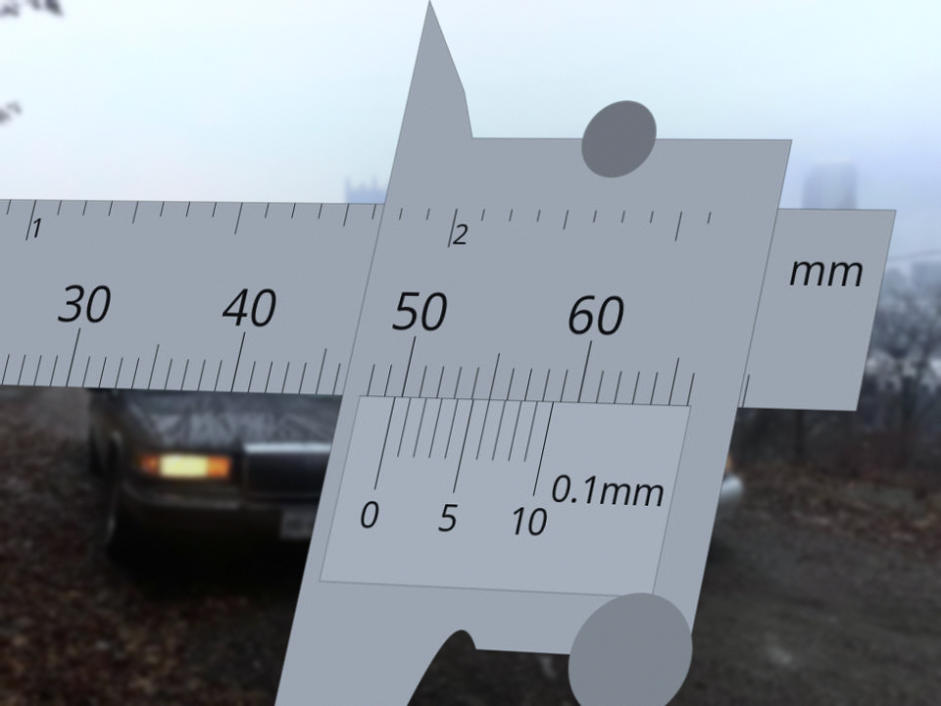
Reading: 49.6 mm
